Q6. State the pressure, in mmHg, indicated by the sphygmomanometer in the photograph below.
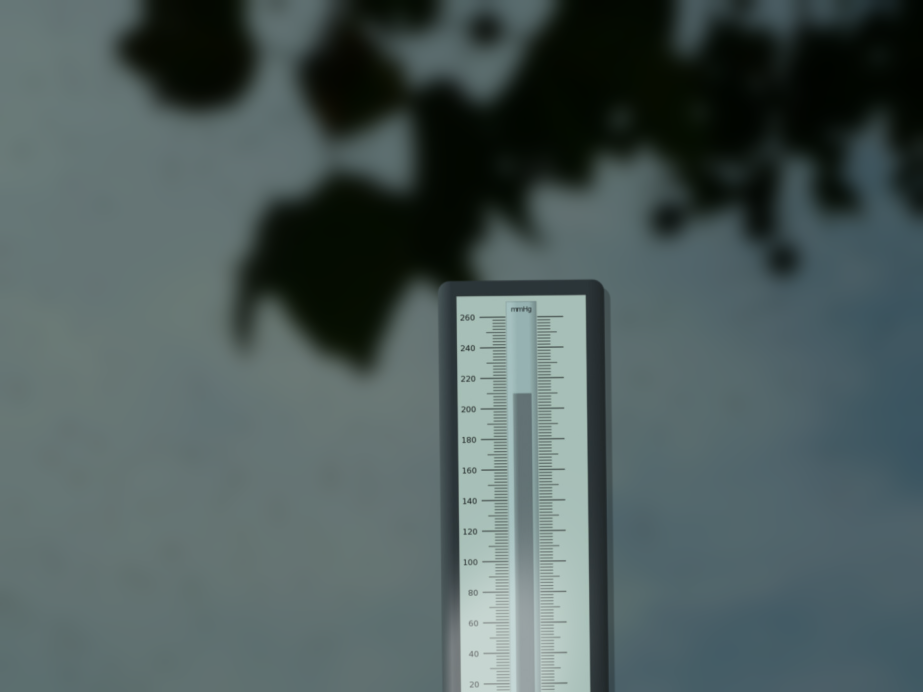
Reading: 210 mmHg
